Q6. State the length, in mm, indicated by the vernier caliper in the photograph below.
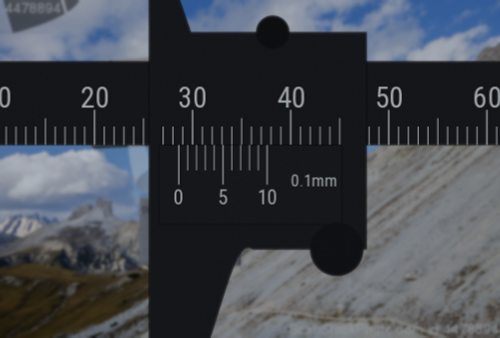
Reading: 28.6 mm
